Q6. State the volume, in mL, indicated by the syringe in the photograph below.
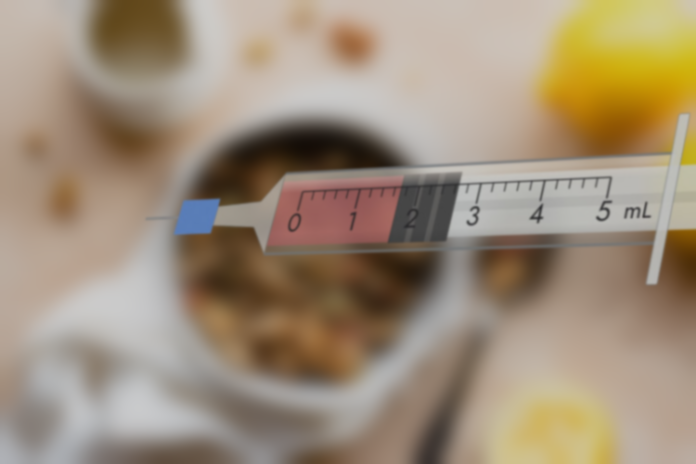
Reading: 1.7 mL
